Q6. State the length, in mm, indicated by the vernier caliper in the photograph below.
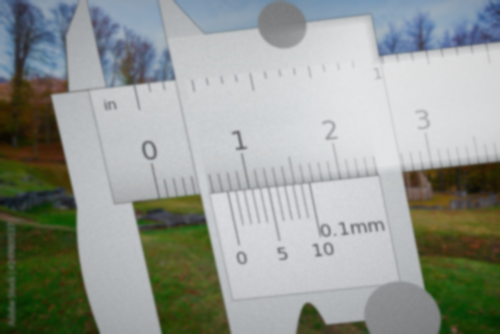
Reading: 7.6 mm
